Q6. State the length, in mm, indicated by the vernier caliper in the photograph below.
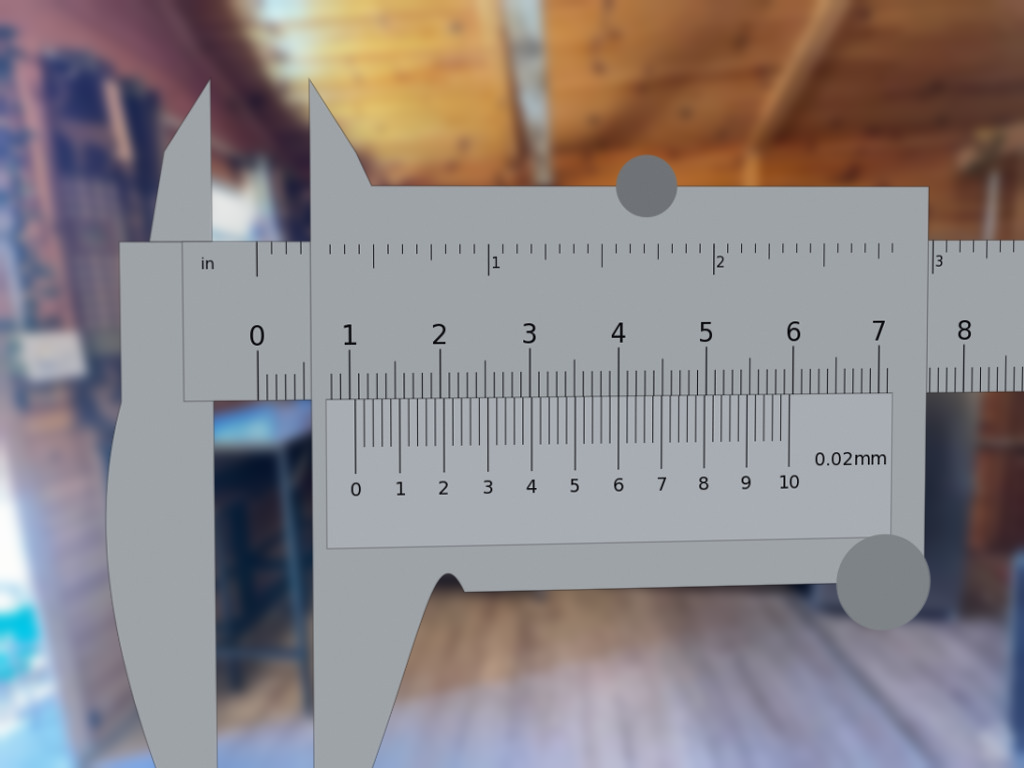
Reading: 10.6 mm
